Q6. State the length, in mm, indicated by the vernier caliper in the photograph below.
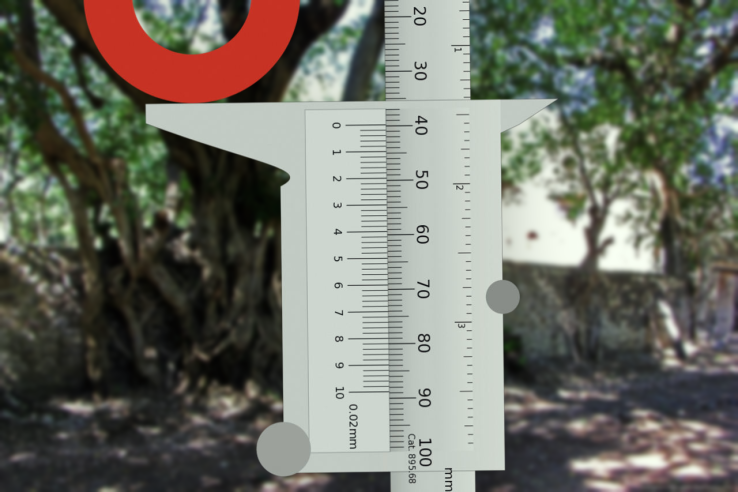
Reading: 39.8 mm
